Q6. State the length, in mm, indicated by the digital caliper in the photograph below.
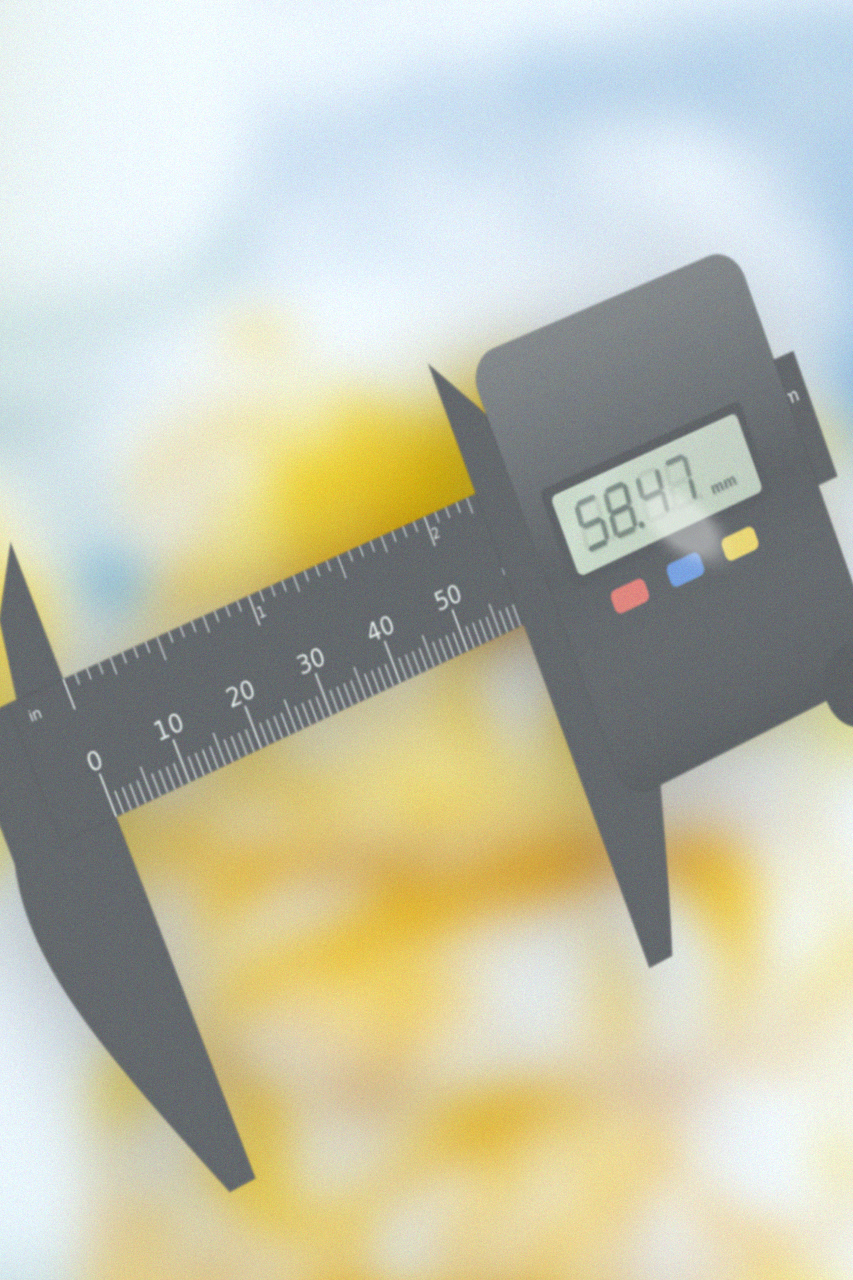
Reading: 58.47 mm
